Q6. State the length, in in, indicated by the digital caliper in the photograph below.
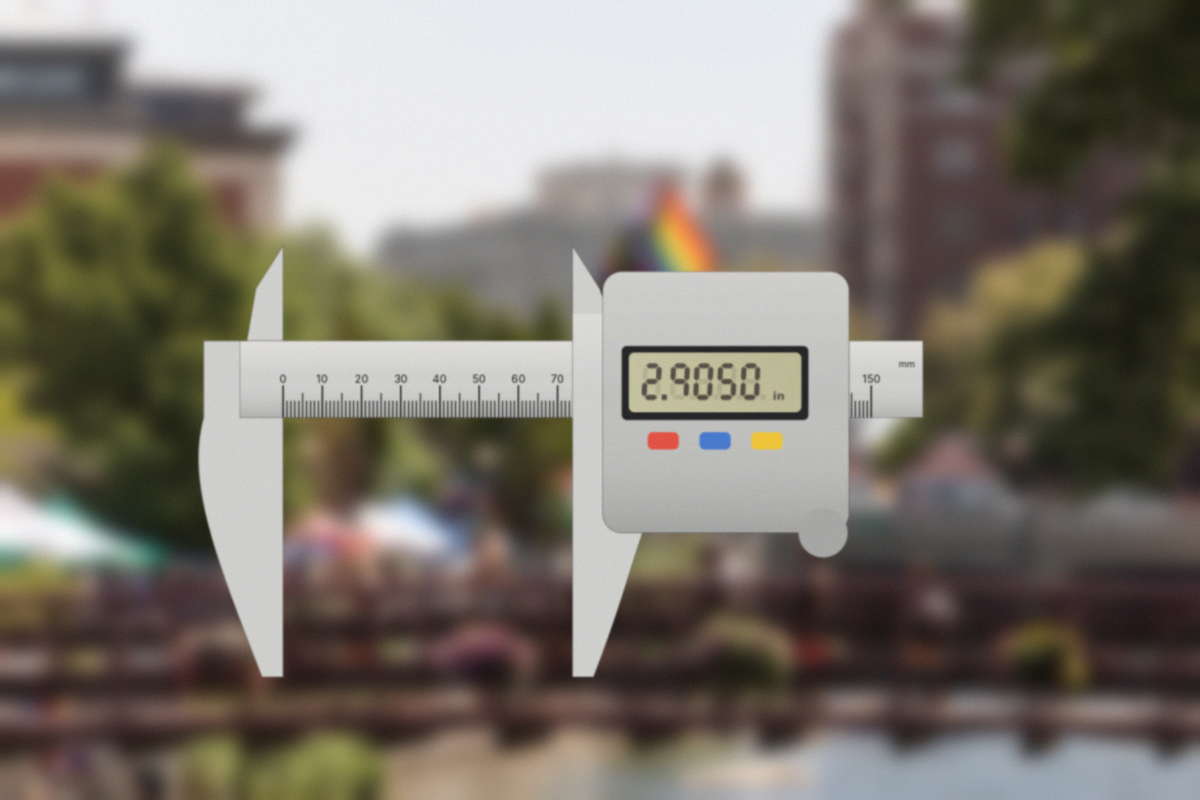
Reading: 2.9050 in
